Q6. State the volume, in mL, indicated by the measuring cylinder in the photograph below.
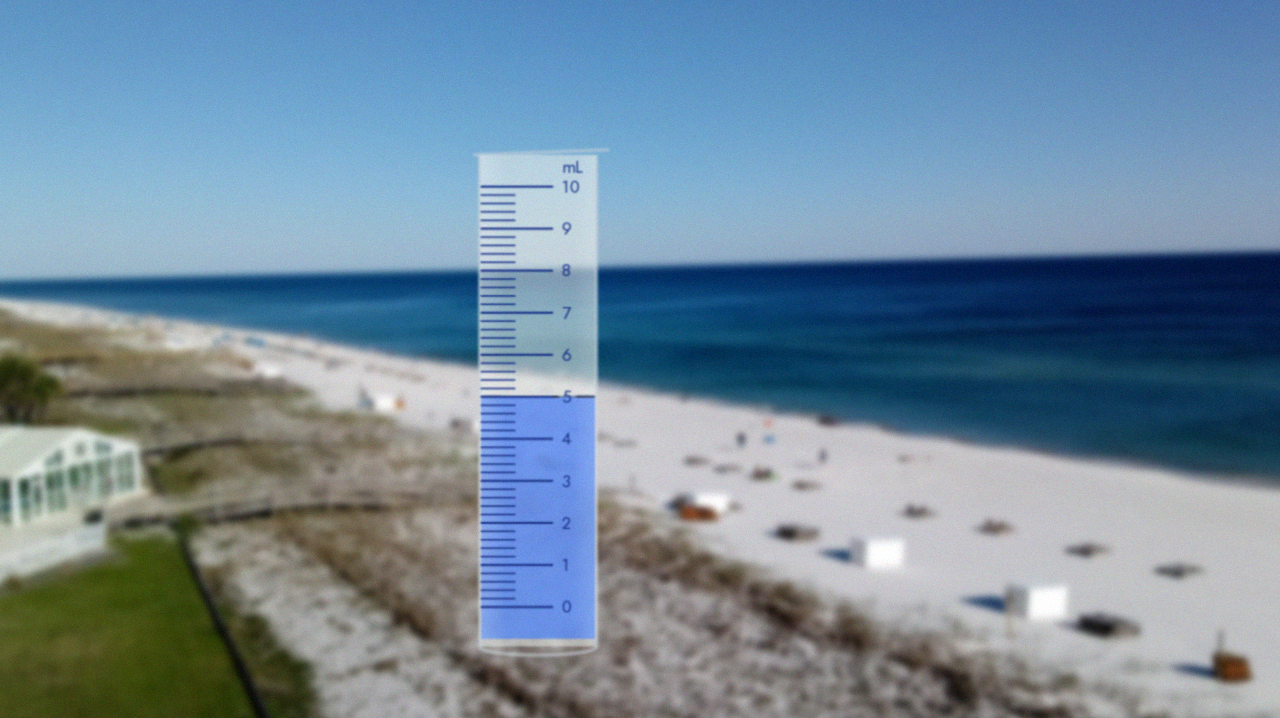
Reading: 5 mL
